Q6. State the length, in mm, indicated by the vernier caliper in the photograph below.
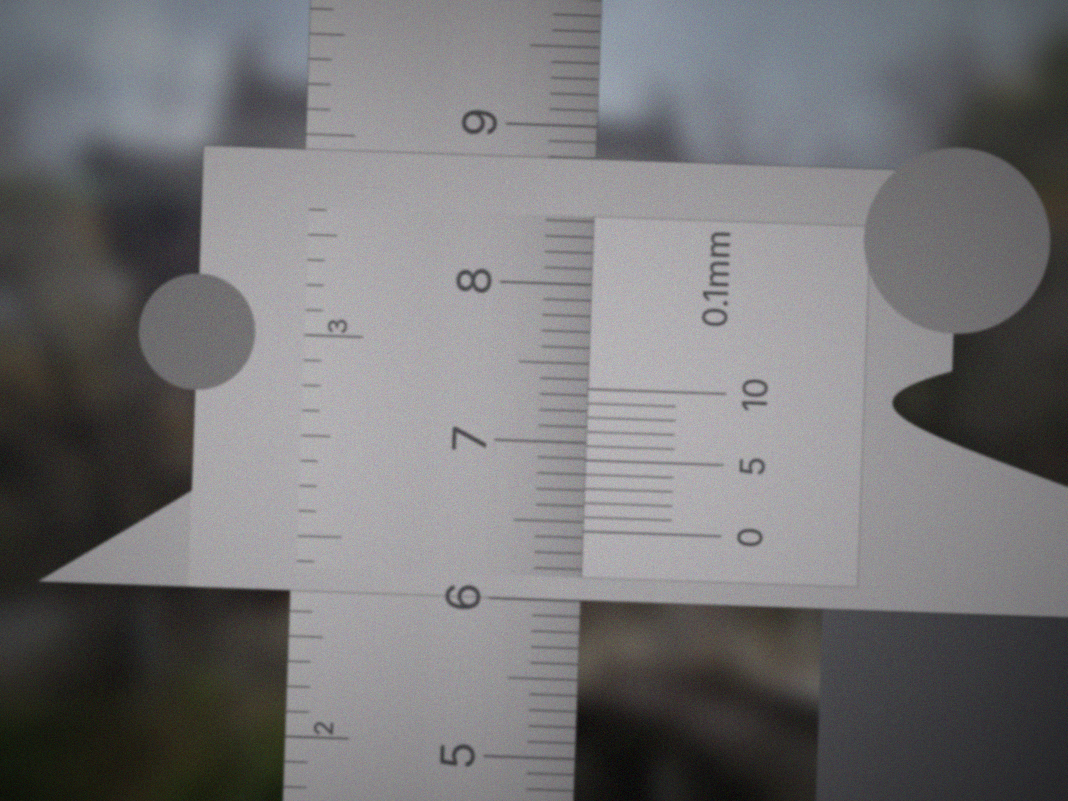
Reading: 64.4 mm
